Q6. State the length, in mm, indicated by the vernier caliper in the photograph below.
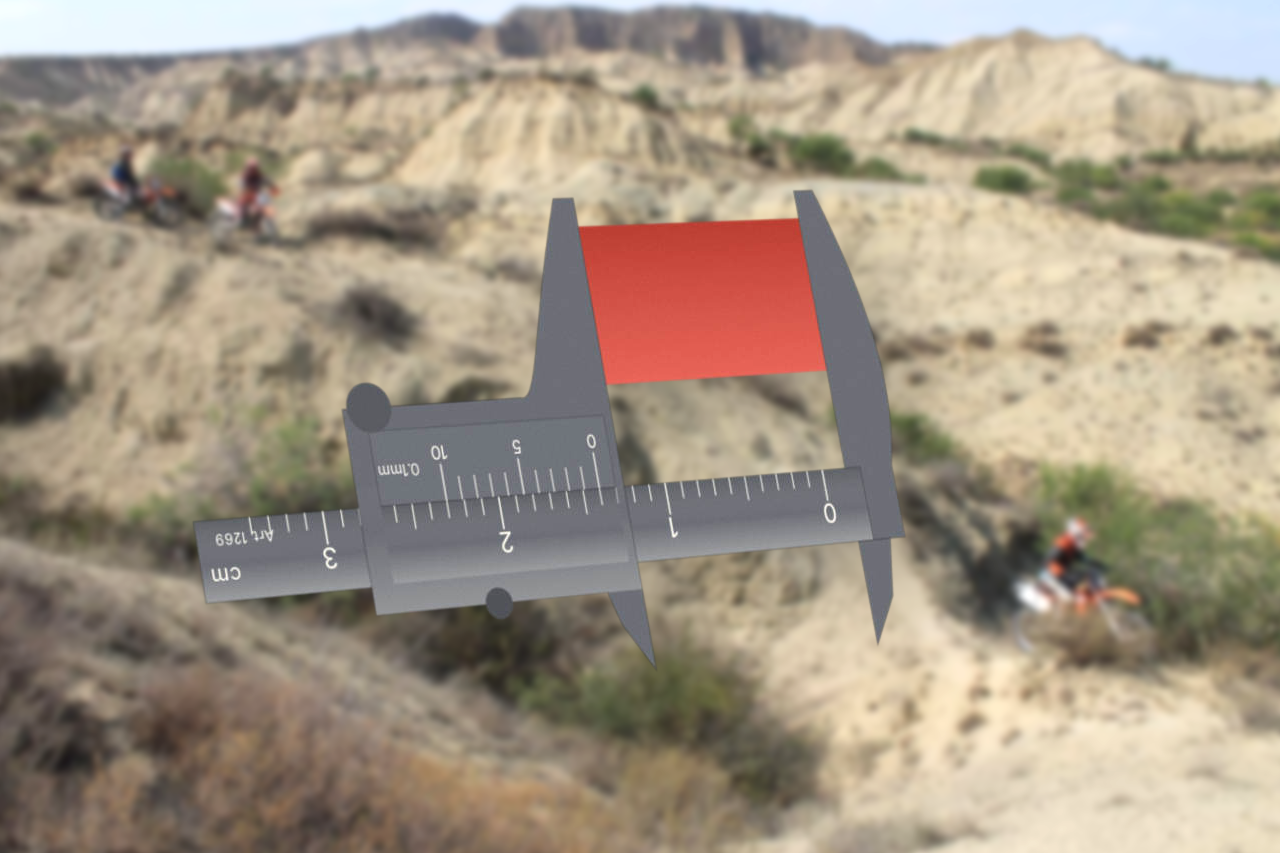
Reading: 14.0 mm
